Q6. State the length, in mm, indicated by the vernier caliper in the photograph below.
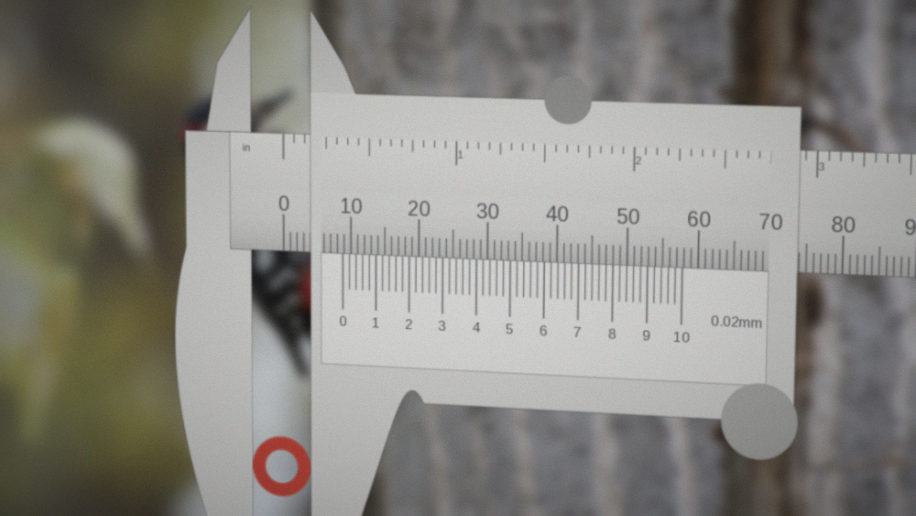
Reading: 8.8 mm
